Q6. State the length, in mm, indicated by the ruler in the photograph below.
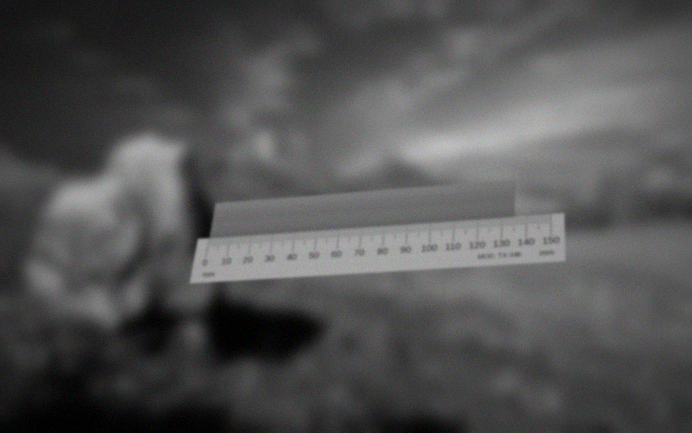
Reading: 135 mm
